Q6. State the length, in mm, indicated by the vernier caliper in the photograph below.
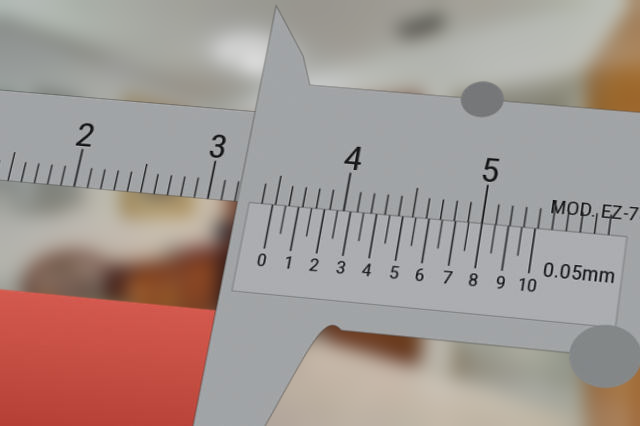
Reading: 34.8 mm
